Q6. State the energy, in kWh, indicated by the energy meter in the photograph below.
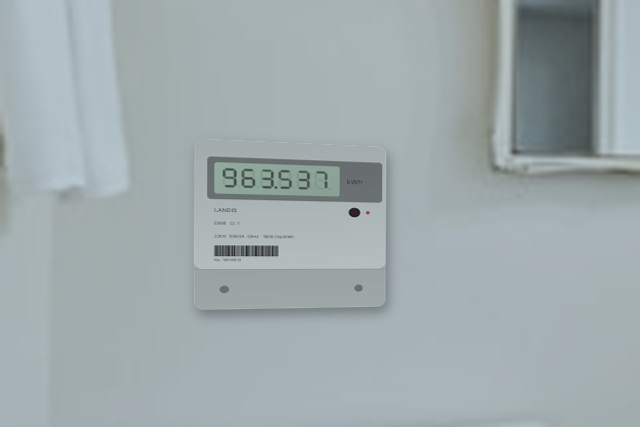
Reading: 963.537 kWh
